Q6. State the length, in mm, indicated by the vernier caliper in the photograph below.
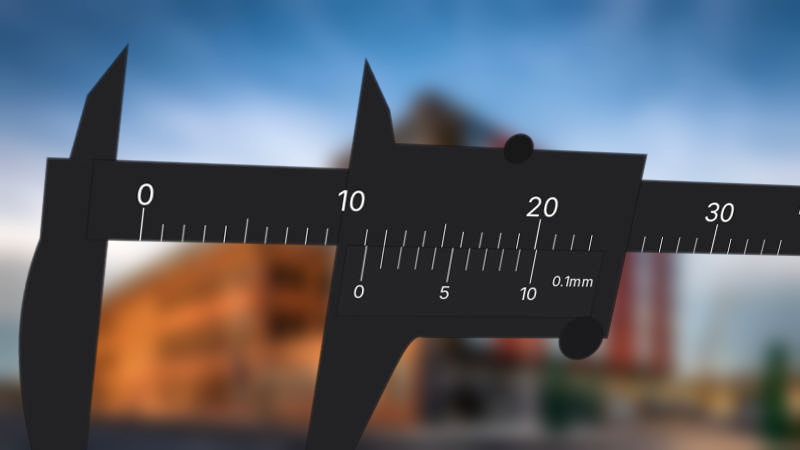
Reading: 11.1 mm
